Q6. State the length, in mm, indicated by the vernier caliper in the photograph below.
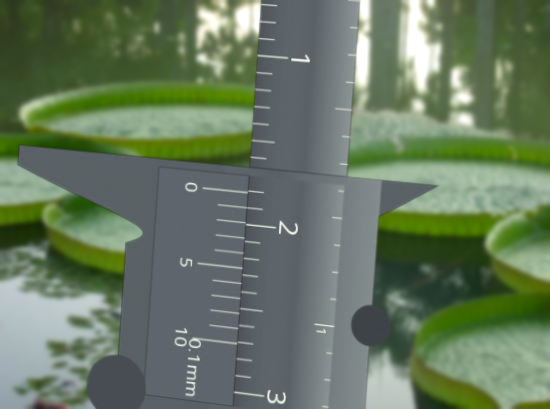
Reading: 18.1 mm
